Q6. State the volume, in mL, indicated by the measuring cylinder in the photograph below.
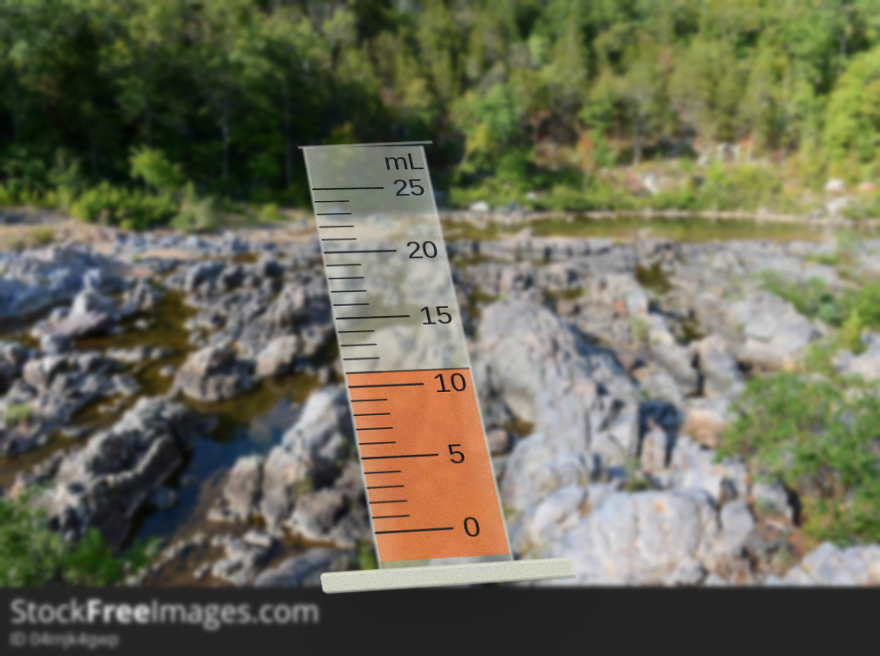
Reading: 11 mL
